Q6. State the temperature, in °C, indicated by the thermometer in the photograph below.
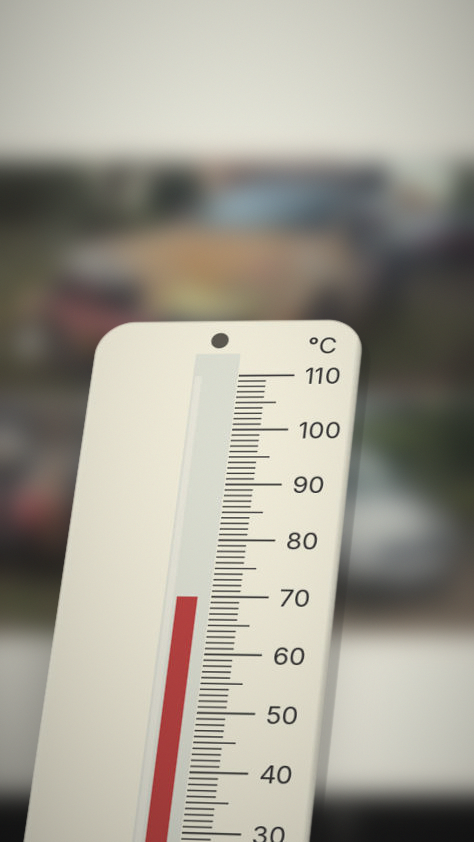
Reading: 70 °C
